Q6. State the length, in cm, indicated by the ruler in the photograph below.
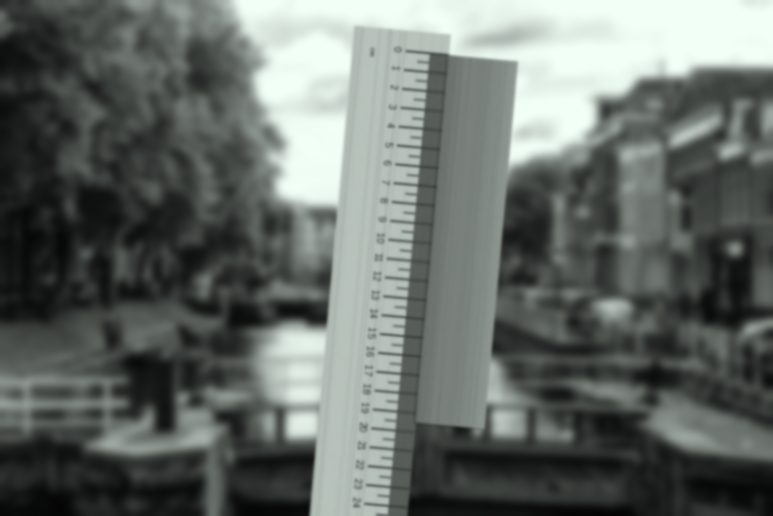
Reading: 19.5 cm
